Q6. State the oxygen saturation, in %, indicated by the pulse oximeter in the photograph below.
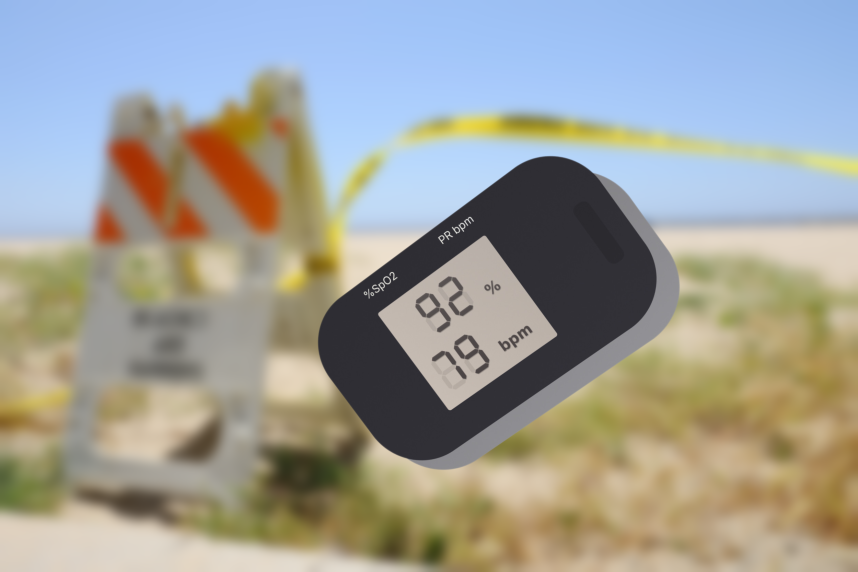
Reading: 92 %
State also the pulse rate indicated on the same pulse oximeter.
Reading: 79 bpm
